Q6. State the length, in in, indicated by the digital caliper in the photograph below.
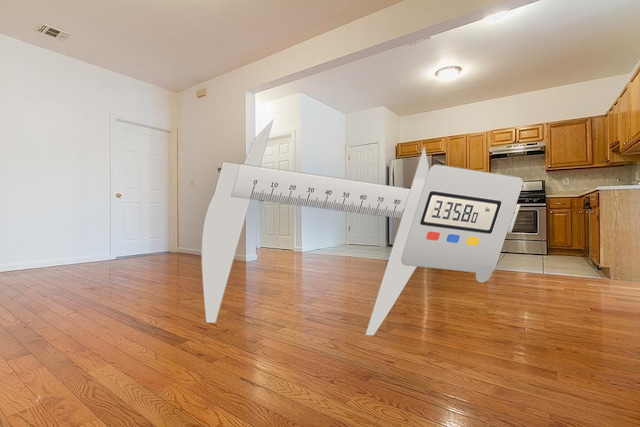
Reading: 3.3580 in
